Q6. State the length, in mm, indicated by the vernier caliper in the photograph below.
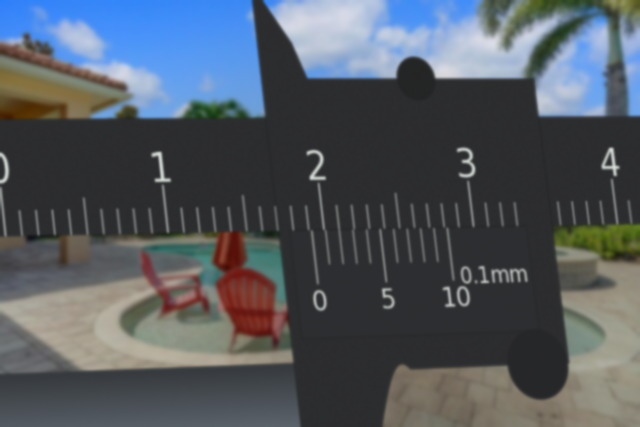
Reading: 19.2 mm
